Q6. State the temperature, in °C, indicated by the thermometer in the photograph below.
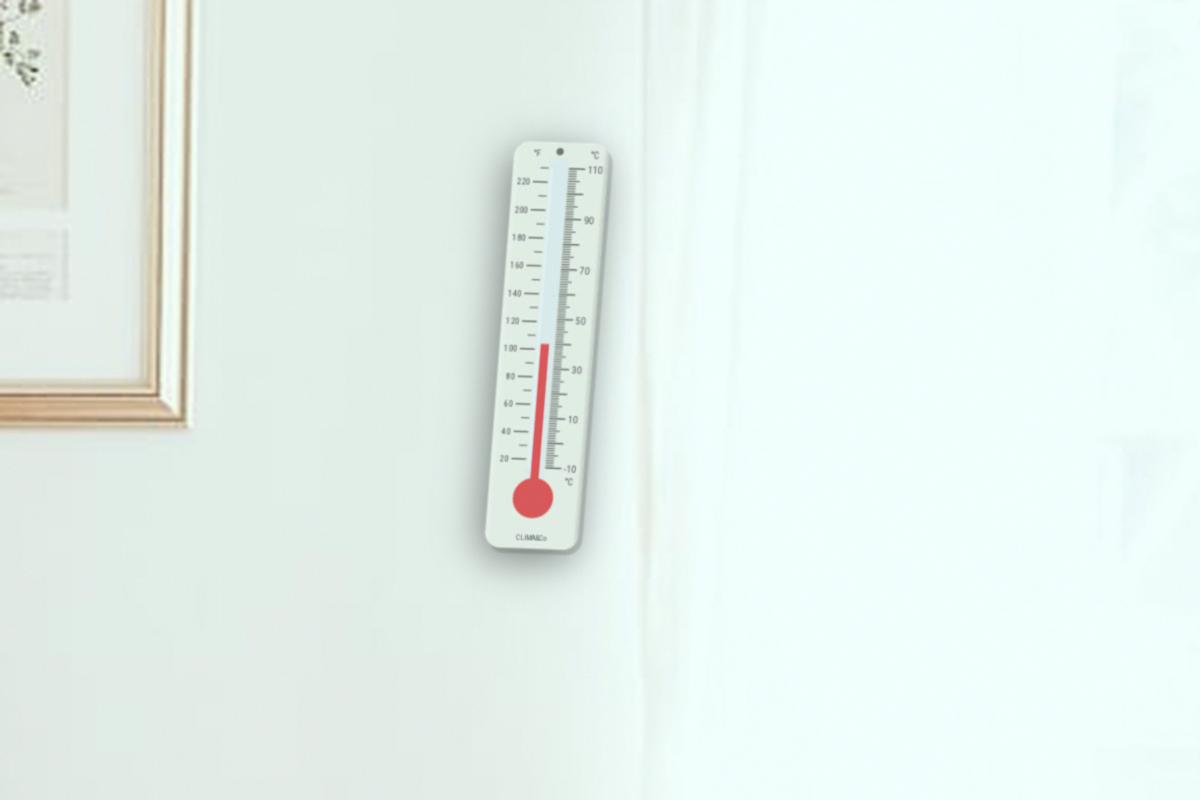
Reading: 40 °C
